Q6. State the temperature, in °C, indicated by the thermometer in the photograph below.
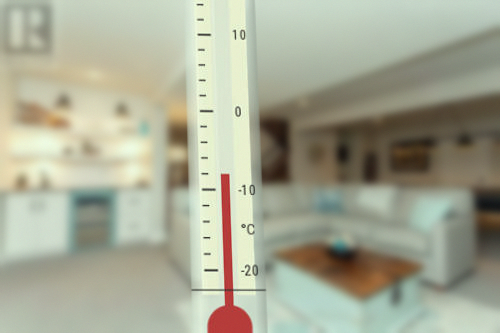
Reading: -8 °C
